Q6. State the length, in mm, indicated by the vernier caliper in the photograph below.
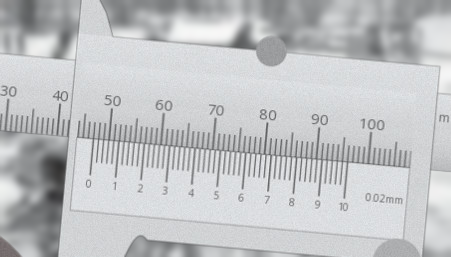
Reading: 47.0 mm
